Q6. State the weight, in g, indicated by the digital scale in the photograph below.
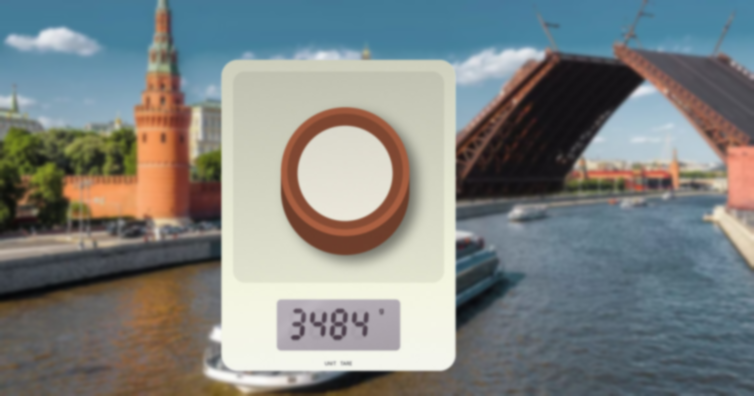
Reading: 3484 g
